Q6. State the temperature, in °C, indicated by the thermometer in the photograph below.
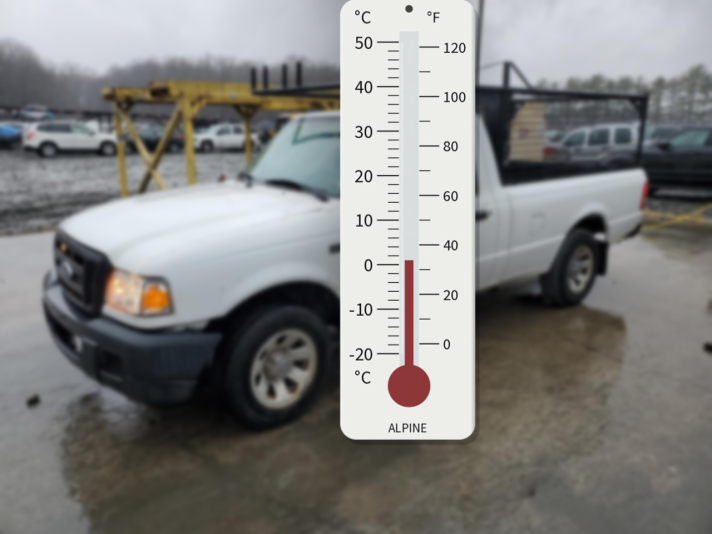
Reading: 1 °C
